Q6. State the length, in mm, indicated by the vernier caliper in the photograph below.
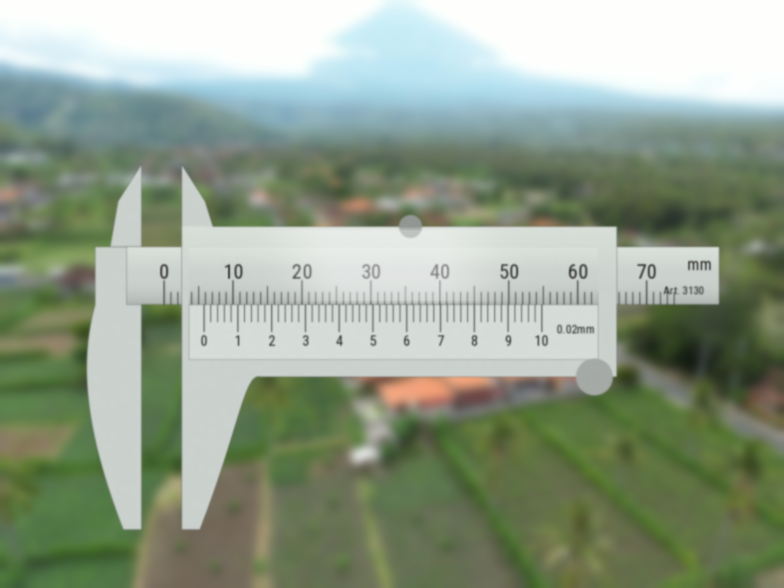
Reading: 5.8 mm
